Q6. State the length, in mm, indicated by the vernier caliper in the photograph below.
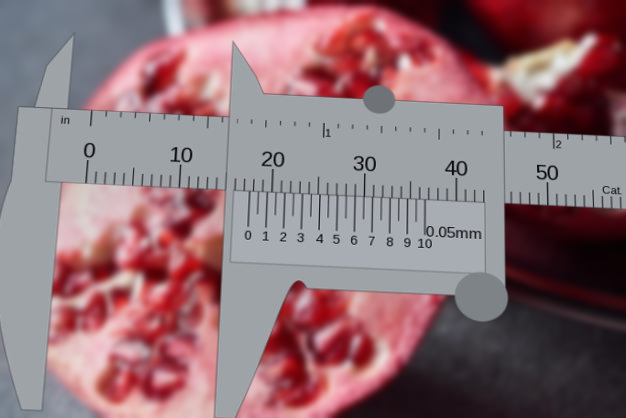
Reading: 17.6 mm
